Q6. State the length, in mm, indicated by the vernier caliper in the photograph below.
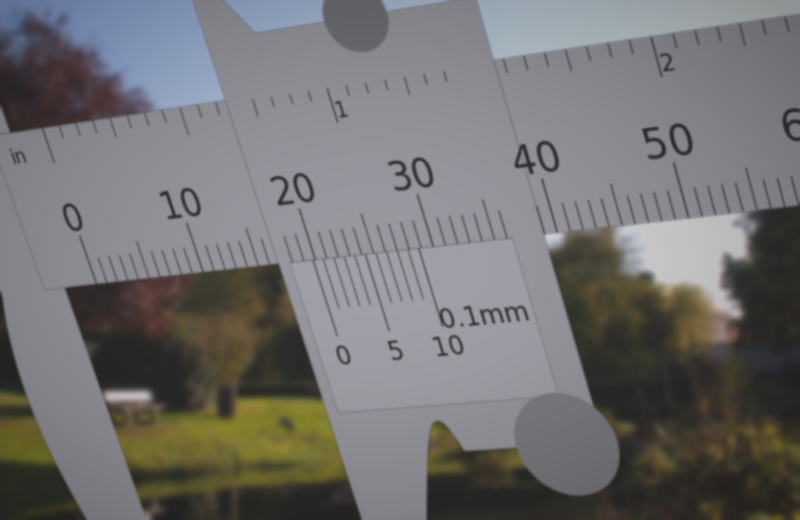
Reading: 19.8 mm
